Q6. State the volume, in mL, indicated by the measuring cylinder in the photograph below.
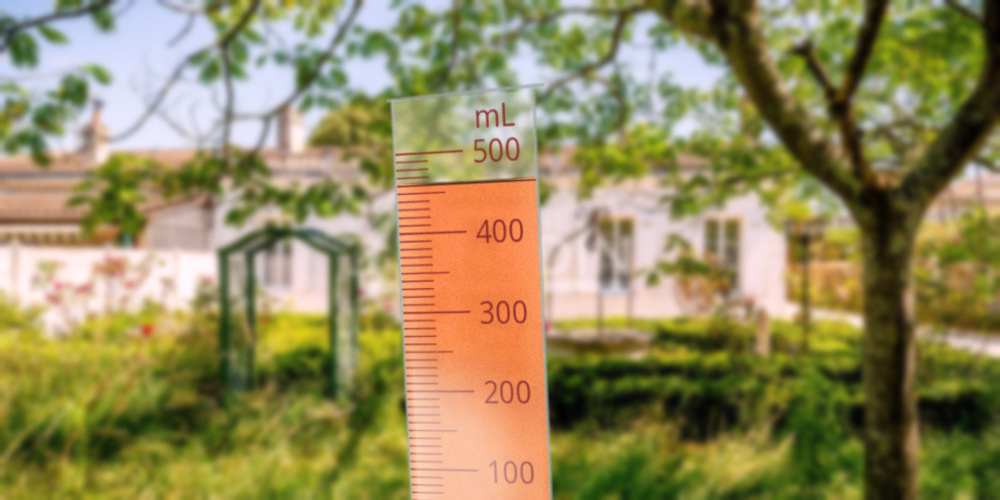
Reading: 460 mL
